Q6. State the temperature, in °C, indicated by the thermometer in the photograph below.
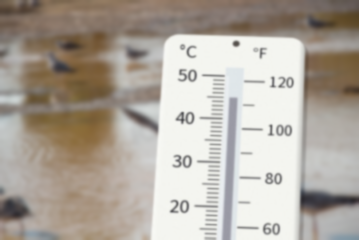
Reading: 45 °C
